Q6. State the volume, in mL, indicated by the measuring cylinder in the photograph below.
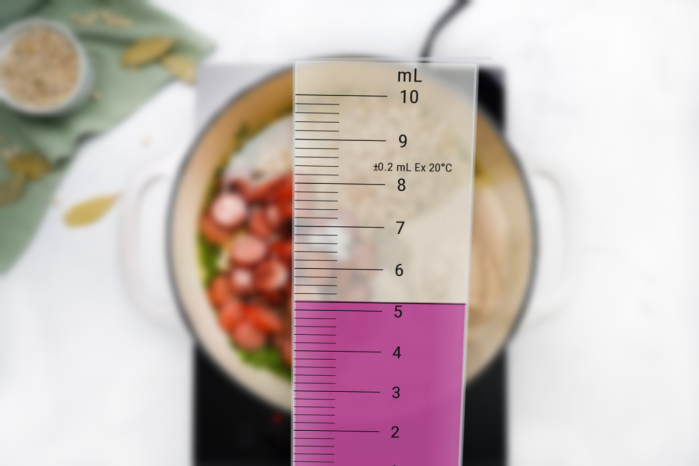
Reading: 5.2 mL
